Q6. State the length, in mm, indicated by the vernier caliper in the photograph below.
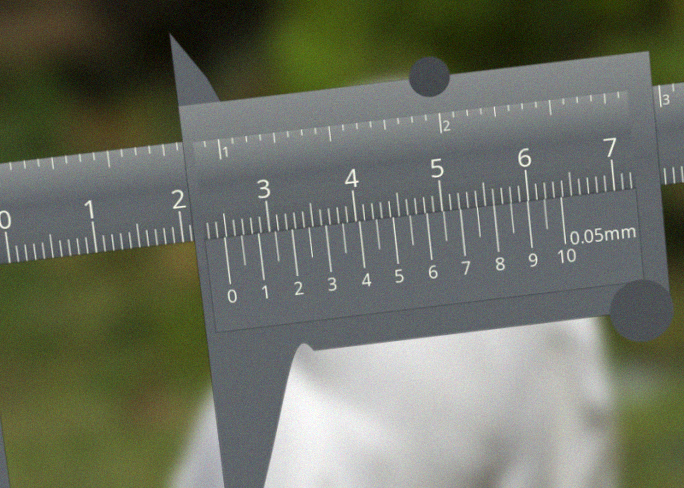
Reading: 24.8 mm
